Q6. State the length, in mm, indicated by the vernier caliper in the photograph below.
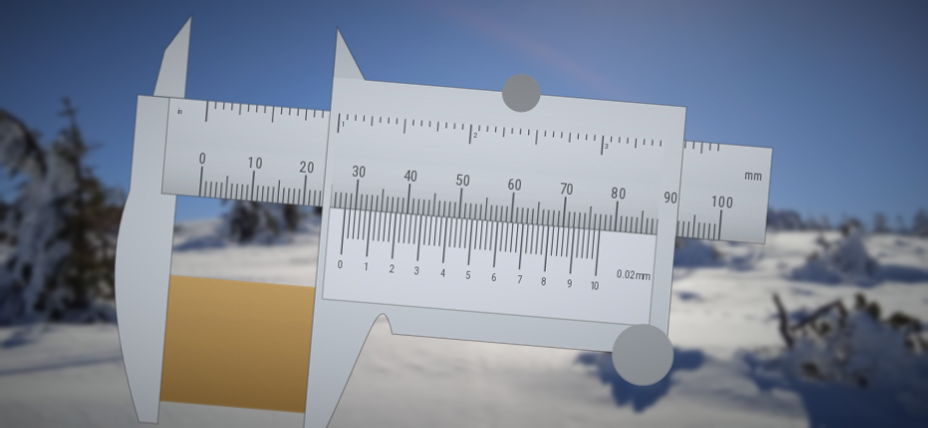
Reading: 28.0 mm
